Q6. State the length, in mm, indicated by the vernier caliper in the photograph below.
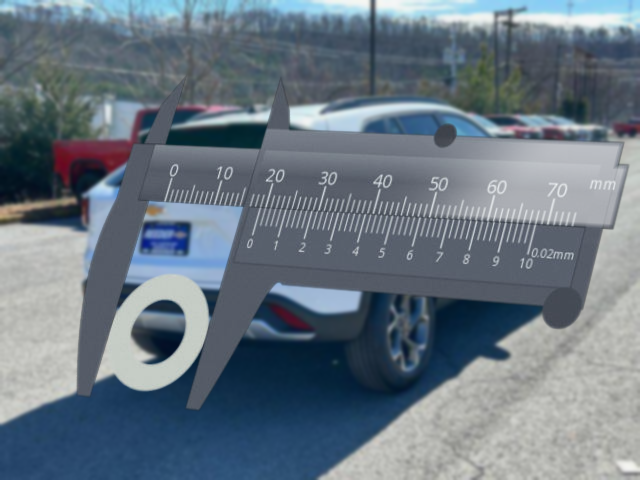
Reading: 19.0 mm
